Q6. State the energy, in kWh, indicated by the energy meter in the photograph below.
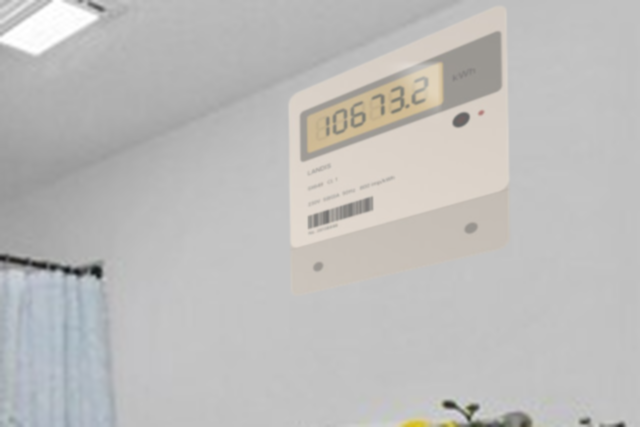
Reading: 10673.2 kWh
